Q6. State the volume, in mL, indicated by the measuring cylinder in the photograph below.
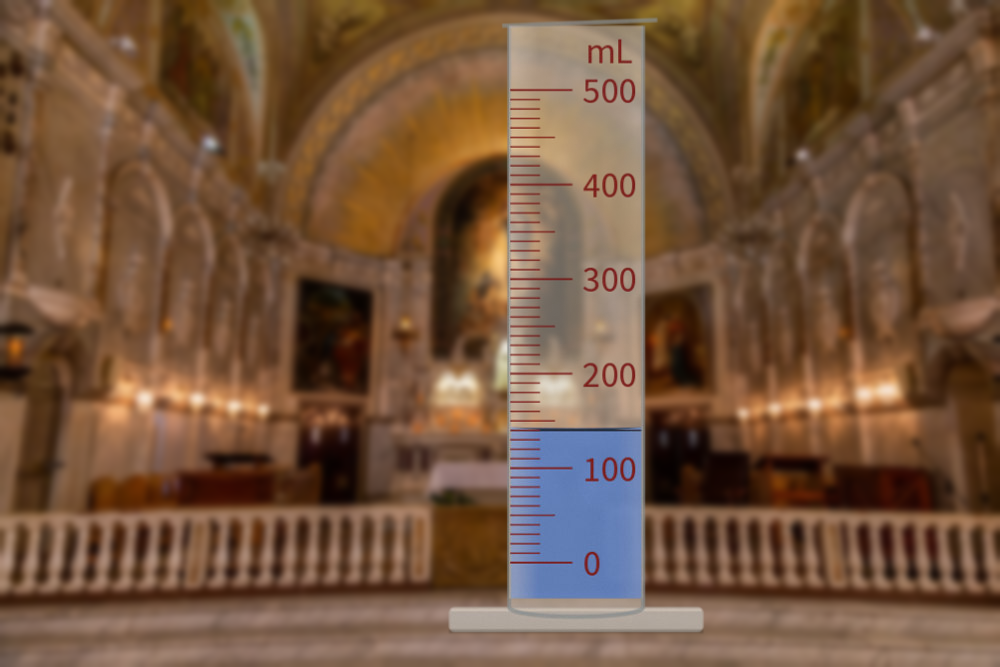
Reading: 140 mL
